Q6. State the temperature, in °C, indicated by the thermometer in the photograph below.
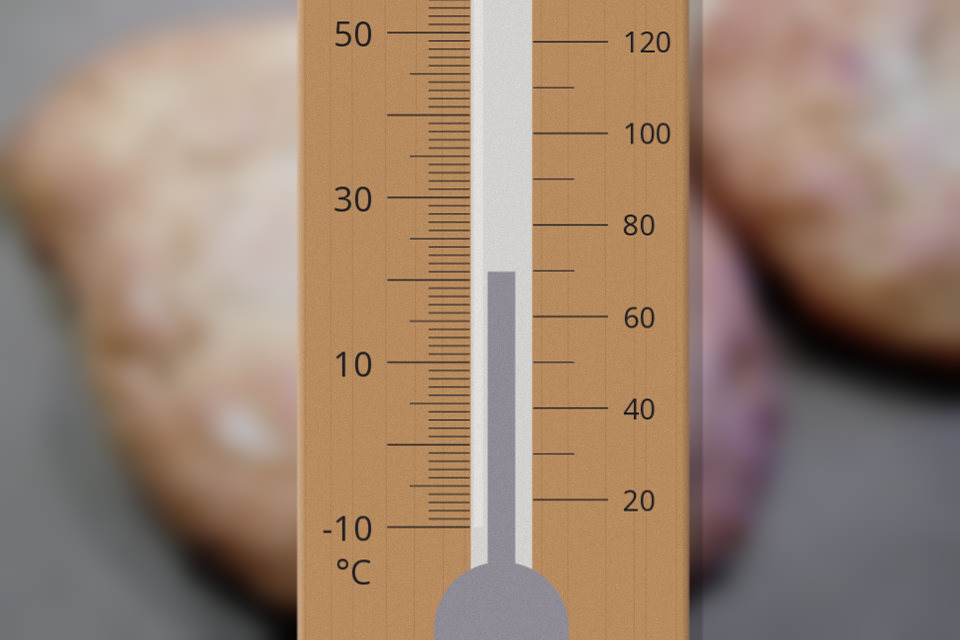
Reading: 21 °C
